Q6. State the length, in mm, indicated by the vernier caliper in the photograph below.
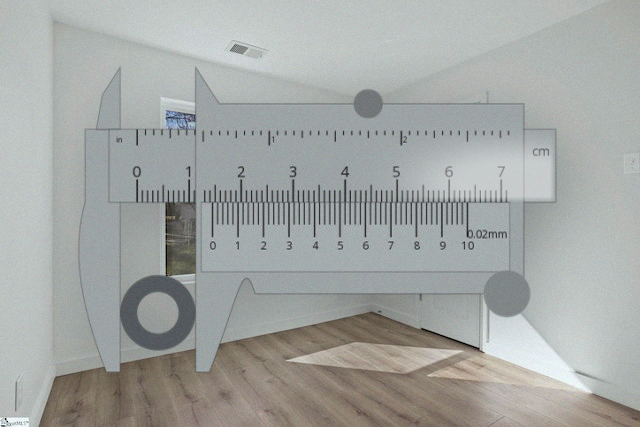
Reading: 14.5 mm
